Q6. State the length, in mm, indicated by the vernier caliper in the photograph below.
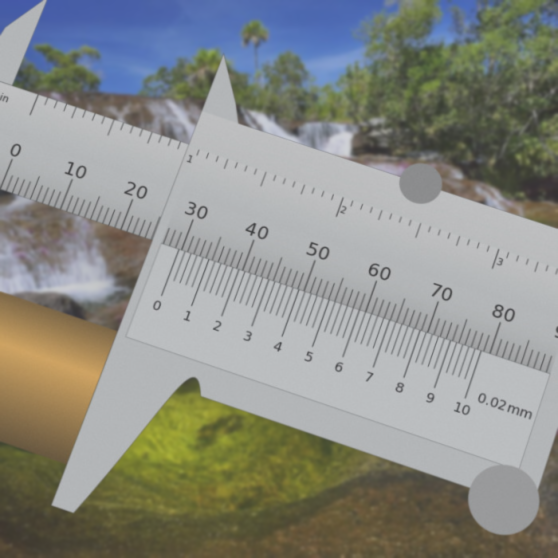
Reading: 29.6 mm
